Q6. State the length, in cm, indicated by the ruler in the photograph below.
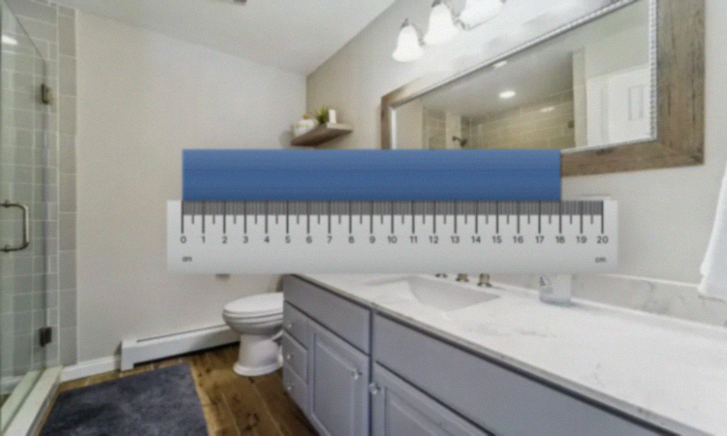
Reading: 18 cm
